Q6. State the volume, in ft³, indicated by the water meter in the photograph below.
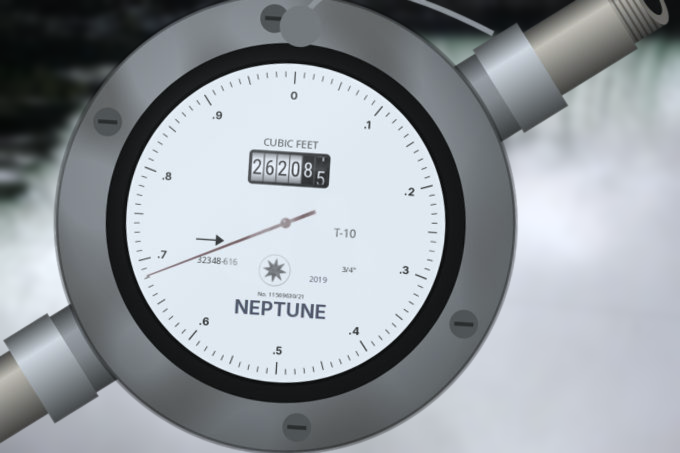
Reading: 262084.68 ft³
